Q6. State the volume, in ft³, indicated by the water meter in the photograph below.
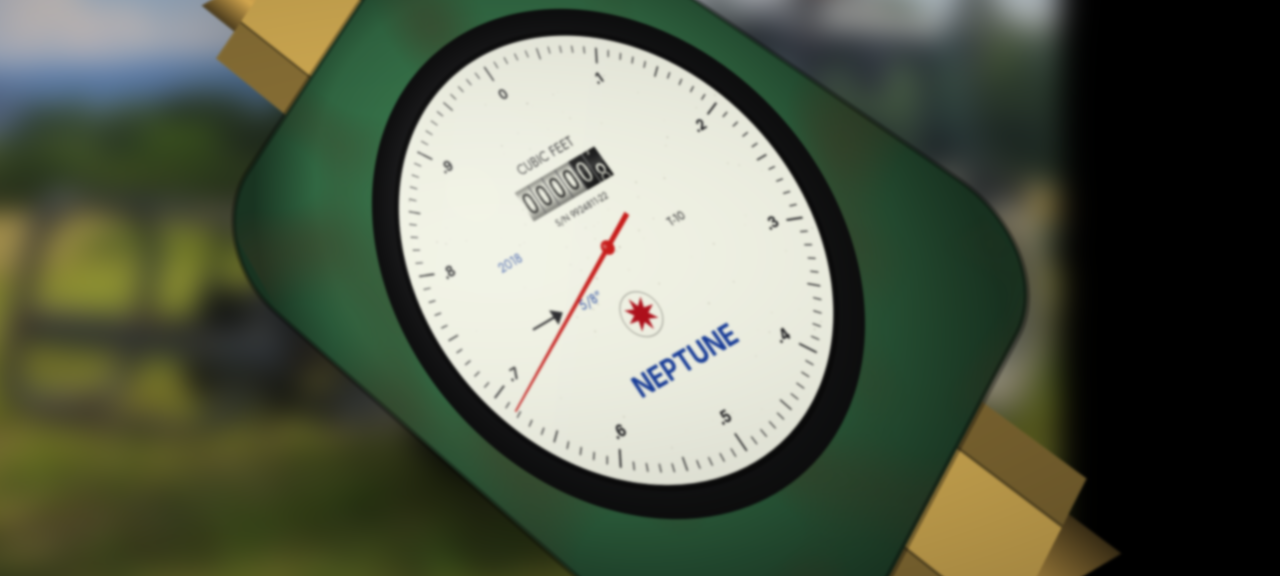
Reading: 7.68 ft³
